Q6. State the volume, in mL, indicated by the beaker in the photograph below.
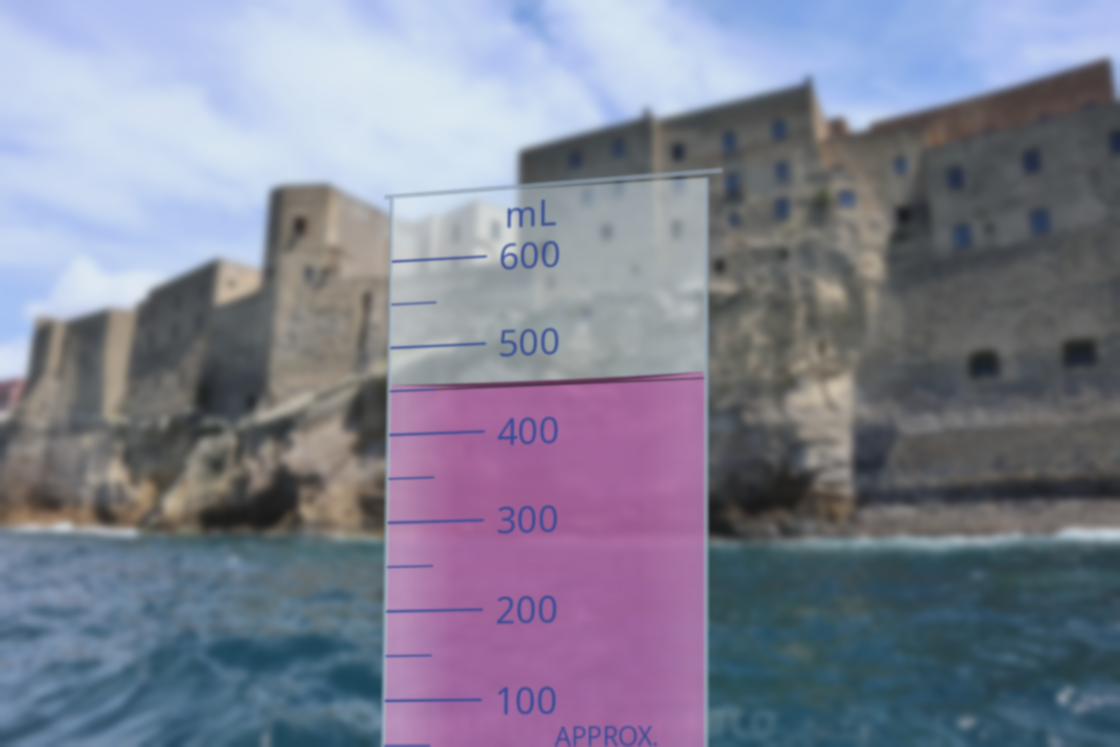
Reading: 450 mL
